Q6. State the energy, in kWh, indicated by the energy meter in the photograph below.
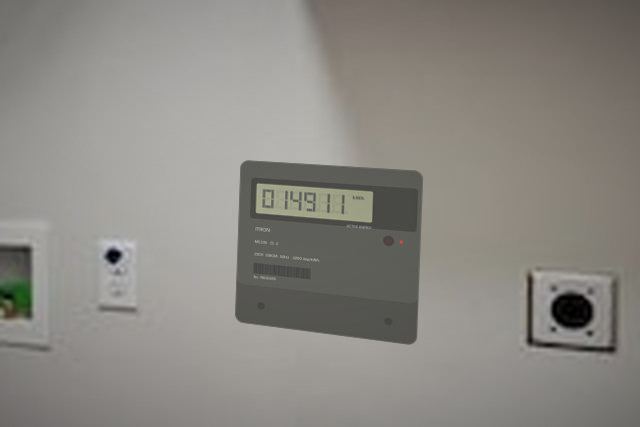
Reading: 14911 kWh
